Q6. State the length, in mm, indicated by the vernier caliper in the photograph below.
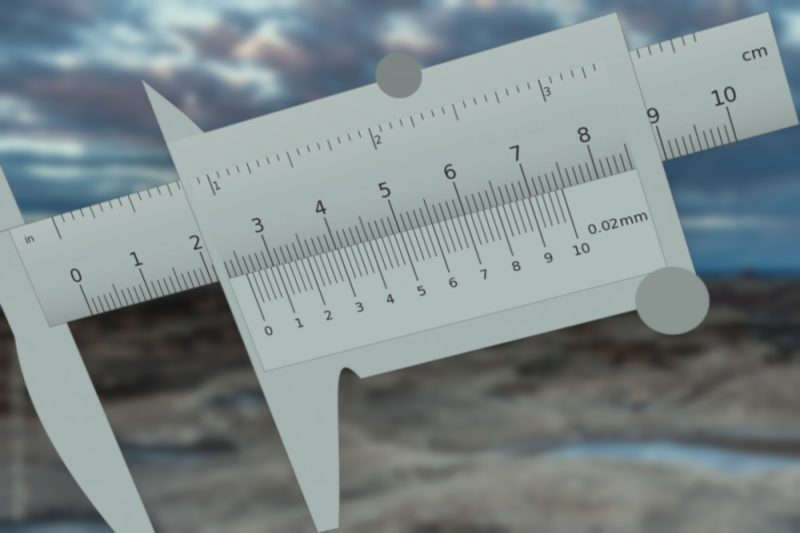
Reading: 25.6 mm
